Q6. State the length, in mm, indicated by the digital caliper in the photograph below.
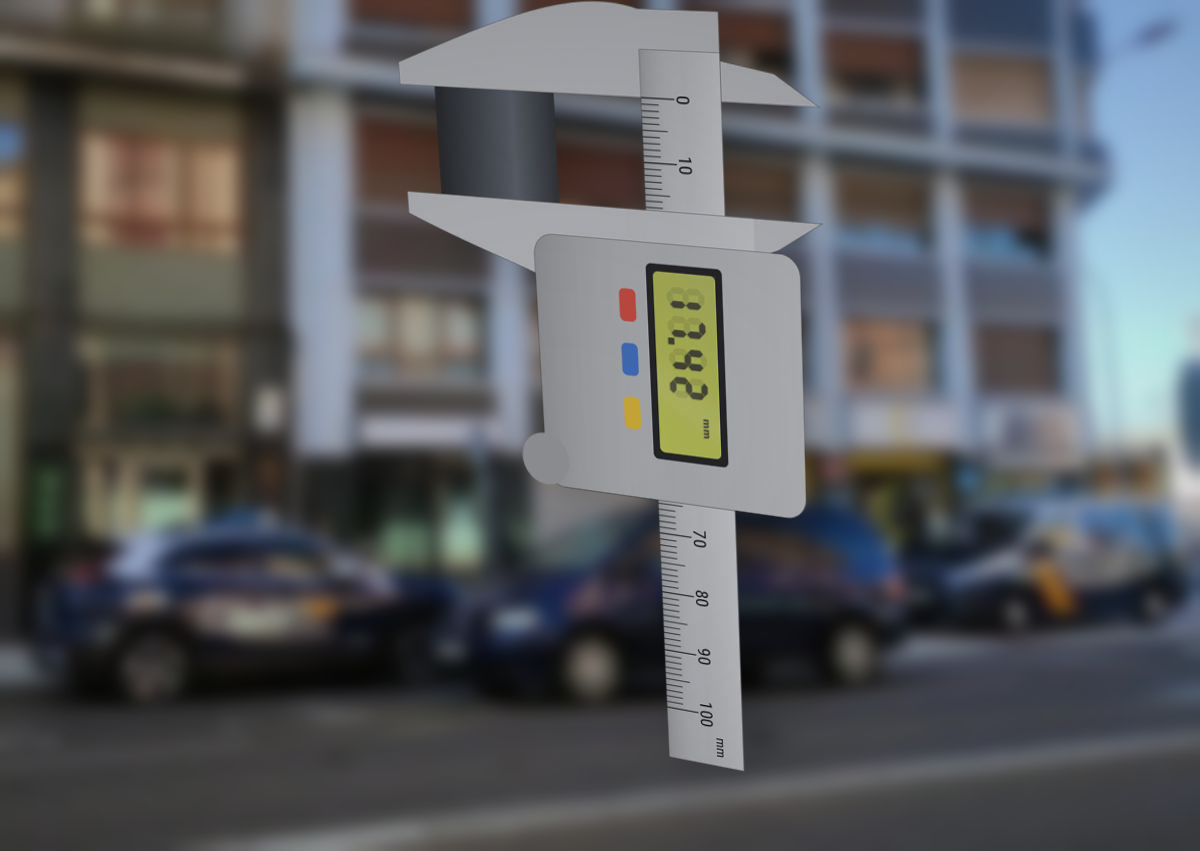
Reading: 17.42 mm
